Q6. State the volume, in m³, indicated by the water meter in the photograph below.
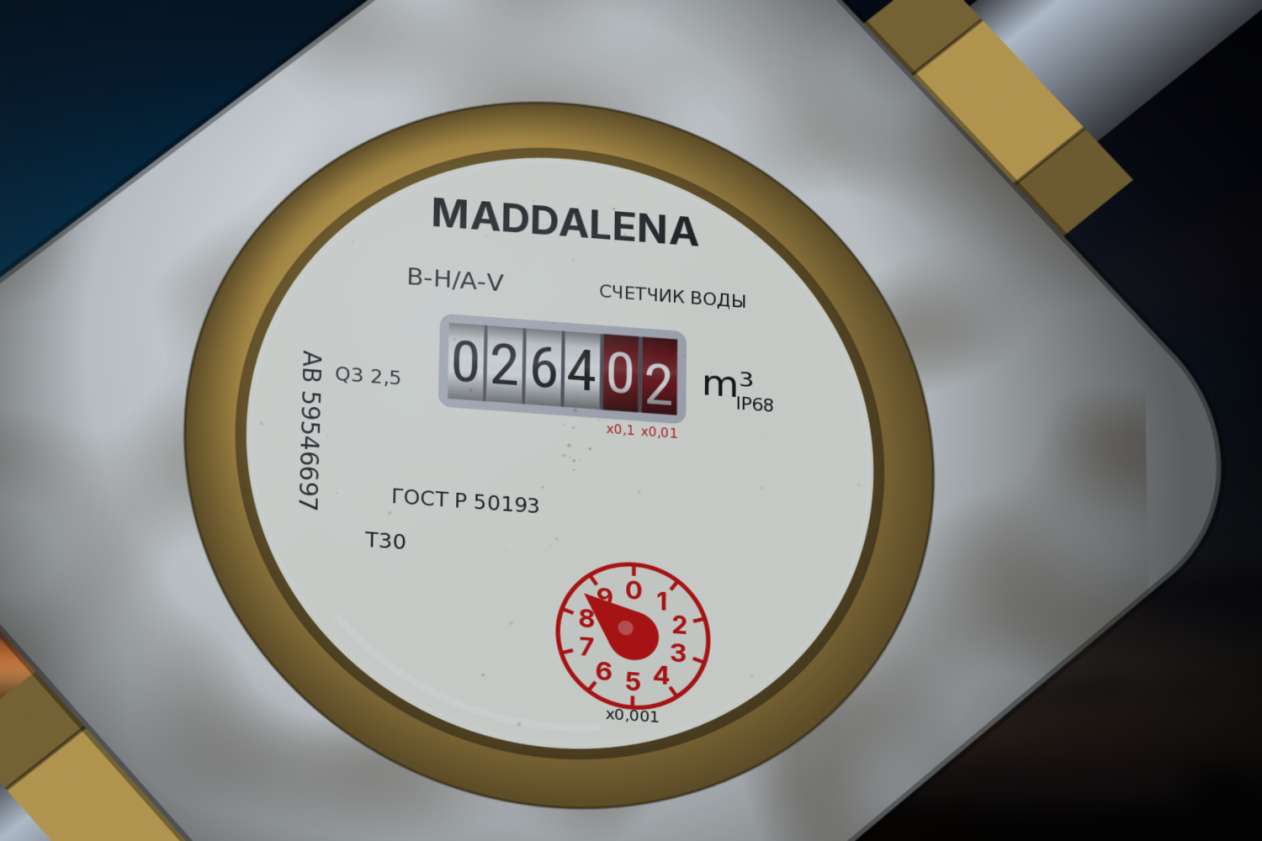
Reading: 264.018 m³
